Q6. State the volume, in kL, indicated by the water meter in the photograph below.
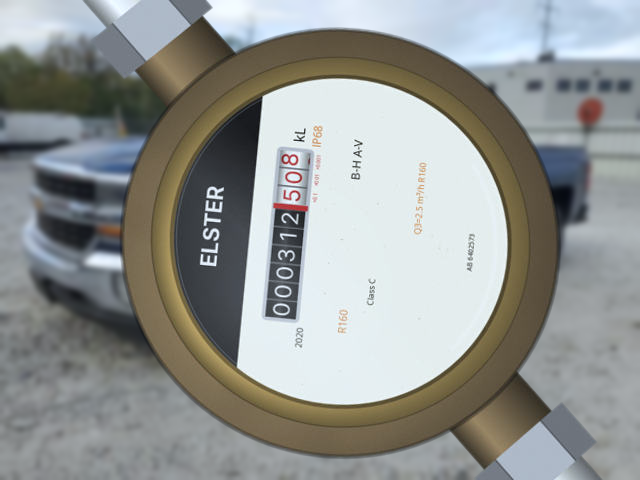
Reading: 312.508 kL
